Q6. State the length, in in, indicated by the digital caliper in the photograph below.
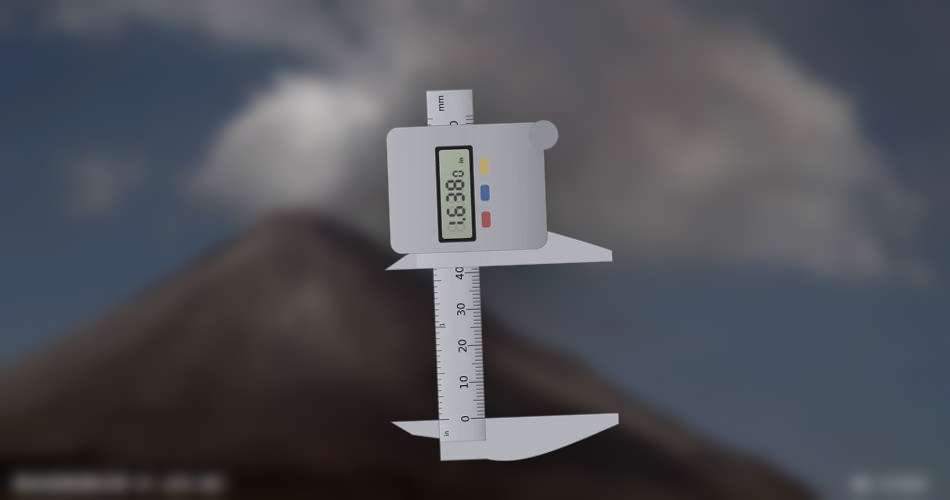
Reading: 1.6380 in
